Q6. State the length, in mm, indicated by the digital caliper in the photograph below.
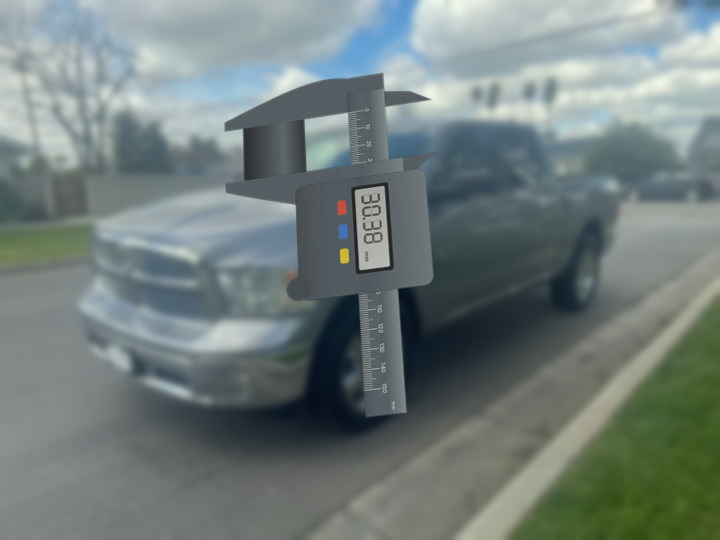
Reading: 30.38 mm
